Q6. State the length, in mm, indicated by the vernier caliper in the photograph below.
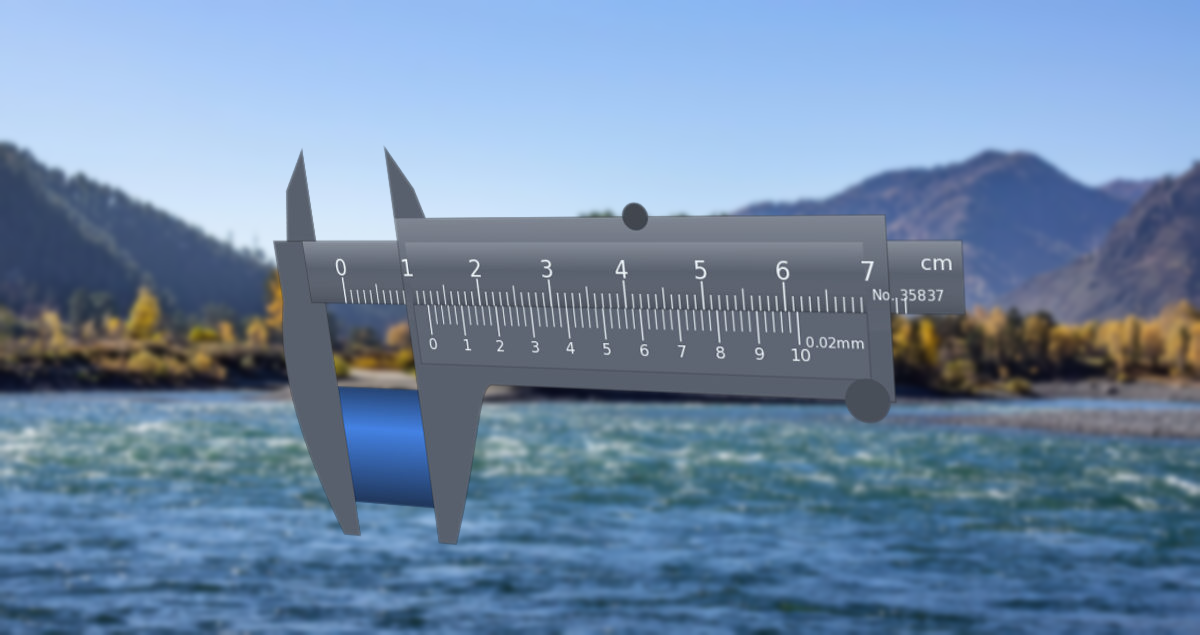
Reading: 12.4 mm
